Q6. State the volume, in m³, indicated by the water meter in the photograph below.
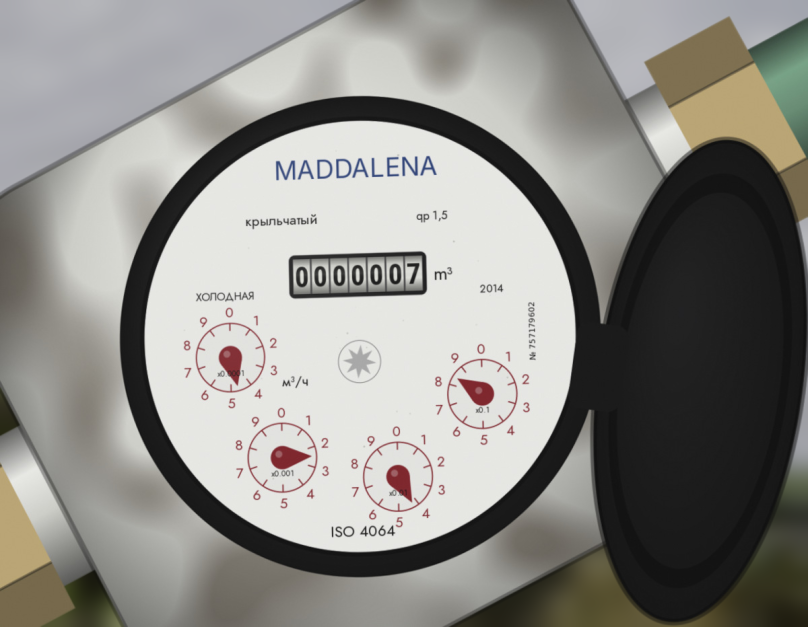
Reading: 7.8424 m³
